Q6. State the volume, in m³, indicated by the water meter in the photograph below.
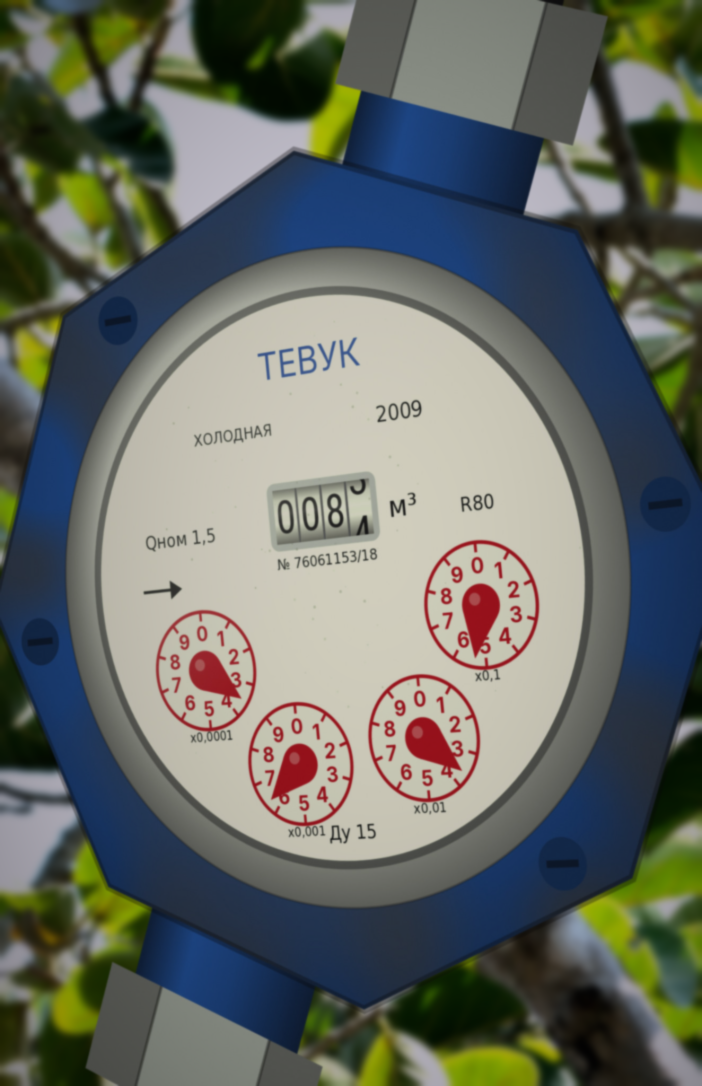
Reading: 83.5363 m³
